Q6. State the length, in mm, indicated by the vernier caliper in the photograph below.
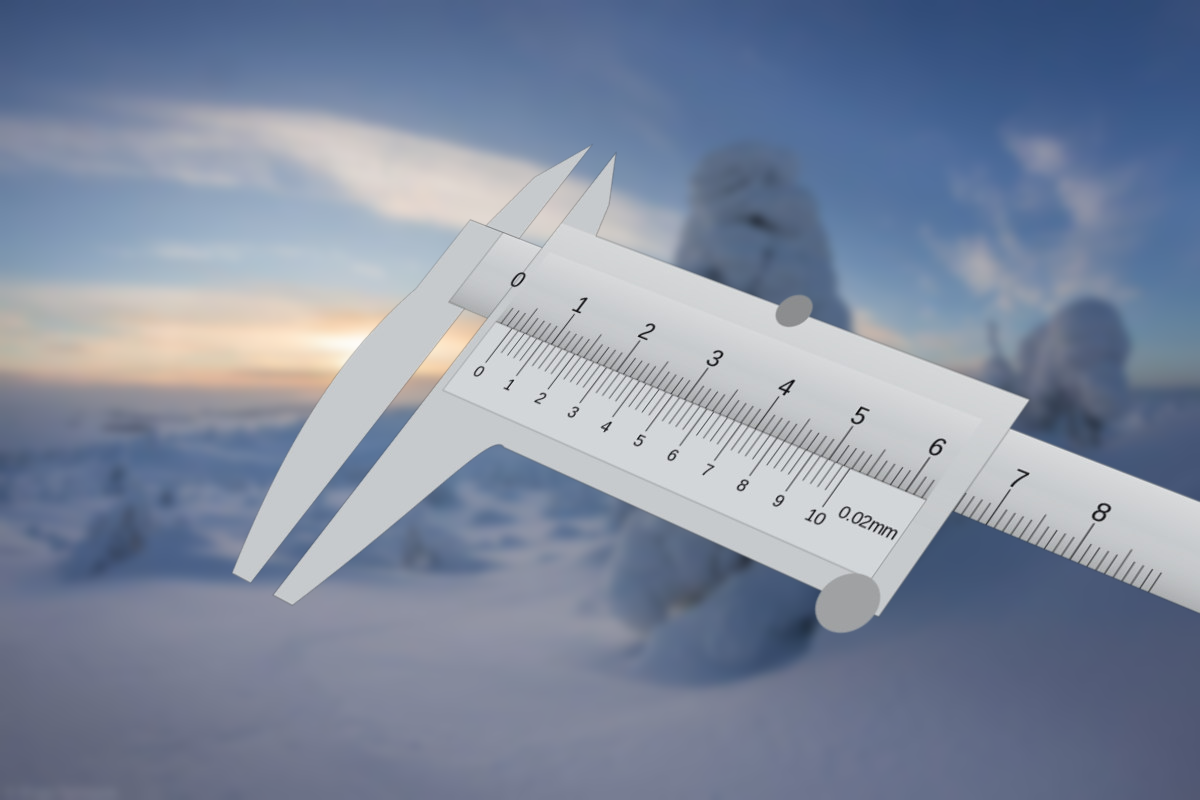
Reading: 3.8 mm
